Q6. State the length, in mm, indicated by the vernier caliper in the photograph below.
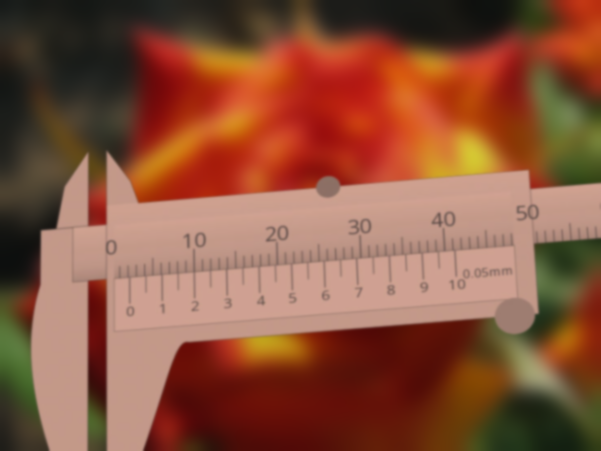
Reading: 2.2 mm
